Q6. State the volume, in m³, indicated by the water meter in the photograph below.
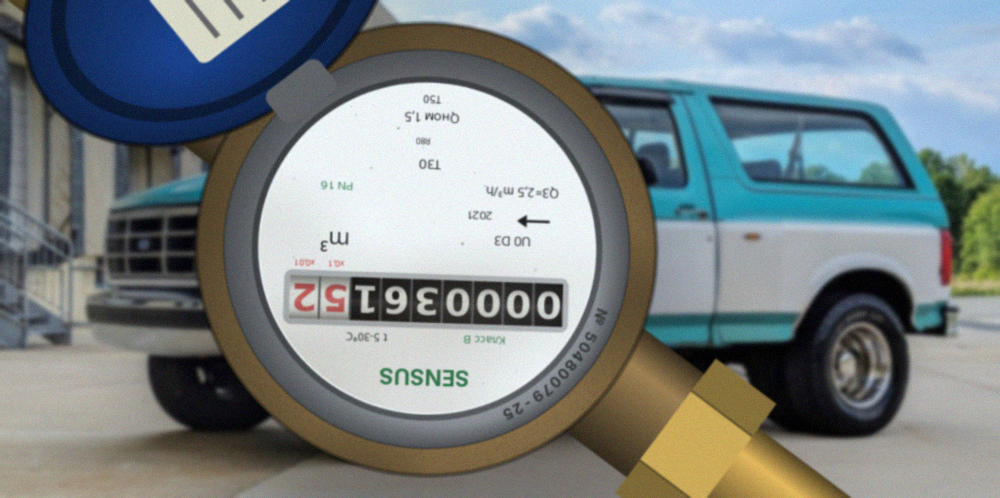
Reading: 361.52 m³
